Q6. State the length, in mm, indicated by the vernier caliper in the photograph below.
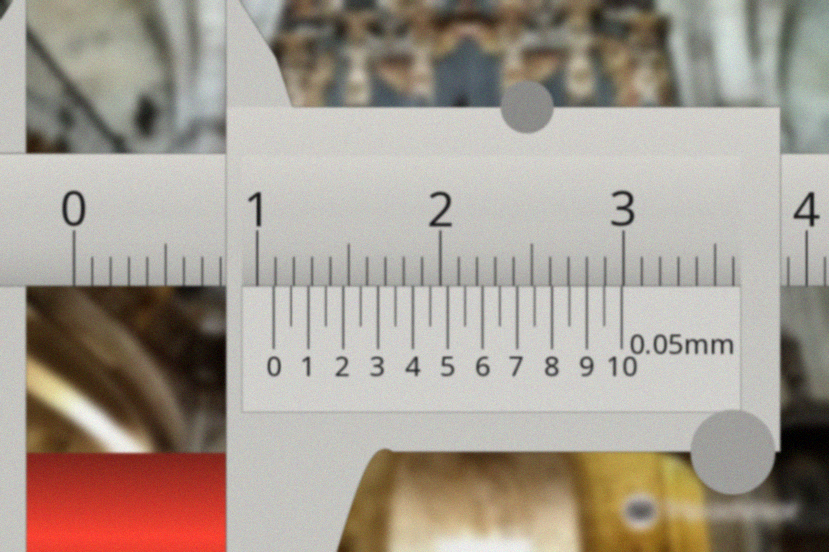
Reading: 10.9 mm
